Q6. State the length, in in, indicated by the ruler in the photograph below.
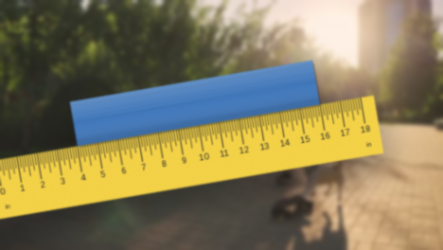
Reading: 12 in
